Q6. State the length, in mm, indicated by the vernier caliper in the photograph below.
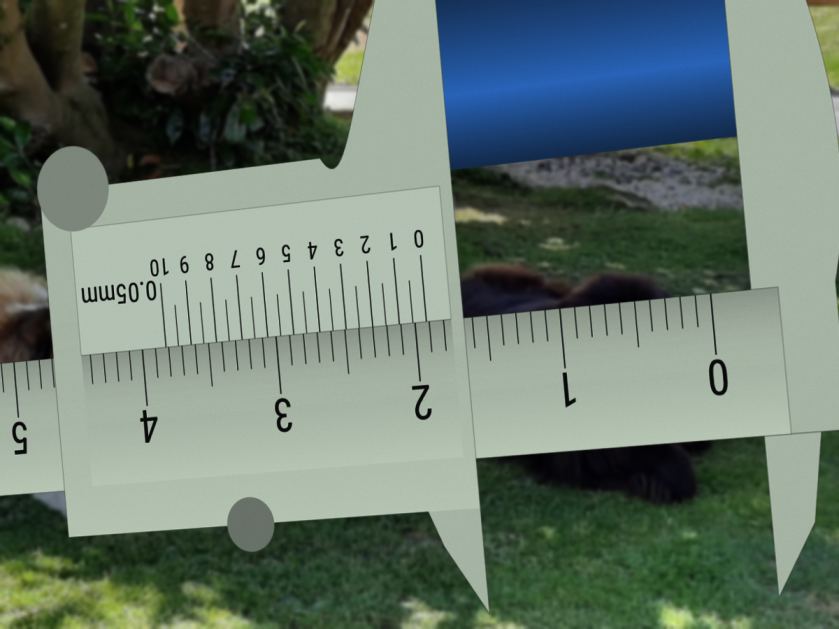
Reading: 19.2 mm
